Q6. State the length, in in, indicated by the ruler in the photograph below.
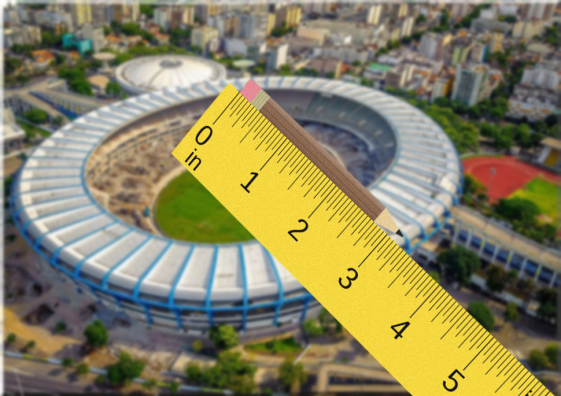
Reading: 3.1875 in
